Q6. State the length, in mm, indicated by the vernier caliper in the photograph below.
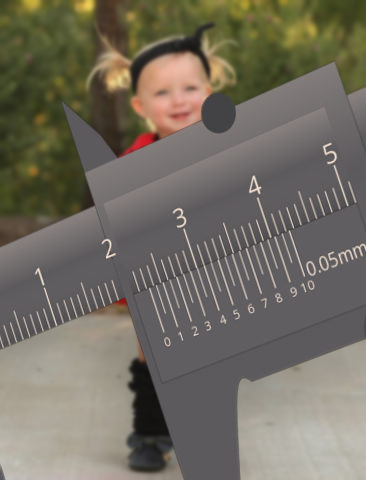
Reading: 23.4 mm
